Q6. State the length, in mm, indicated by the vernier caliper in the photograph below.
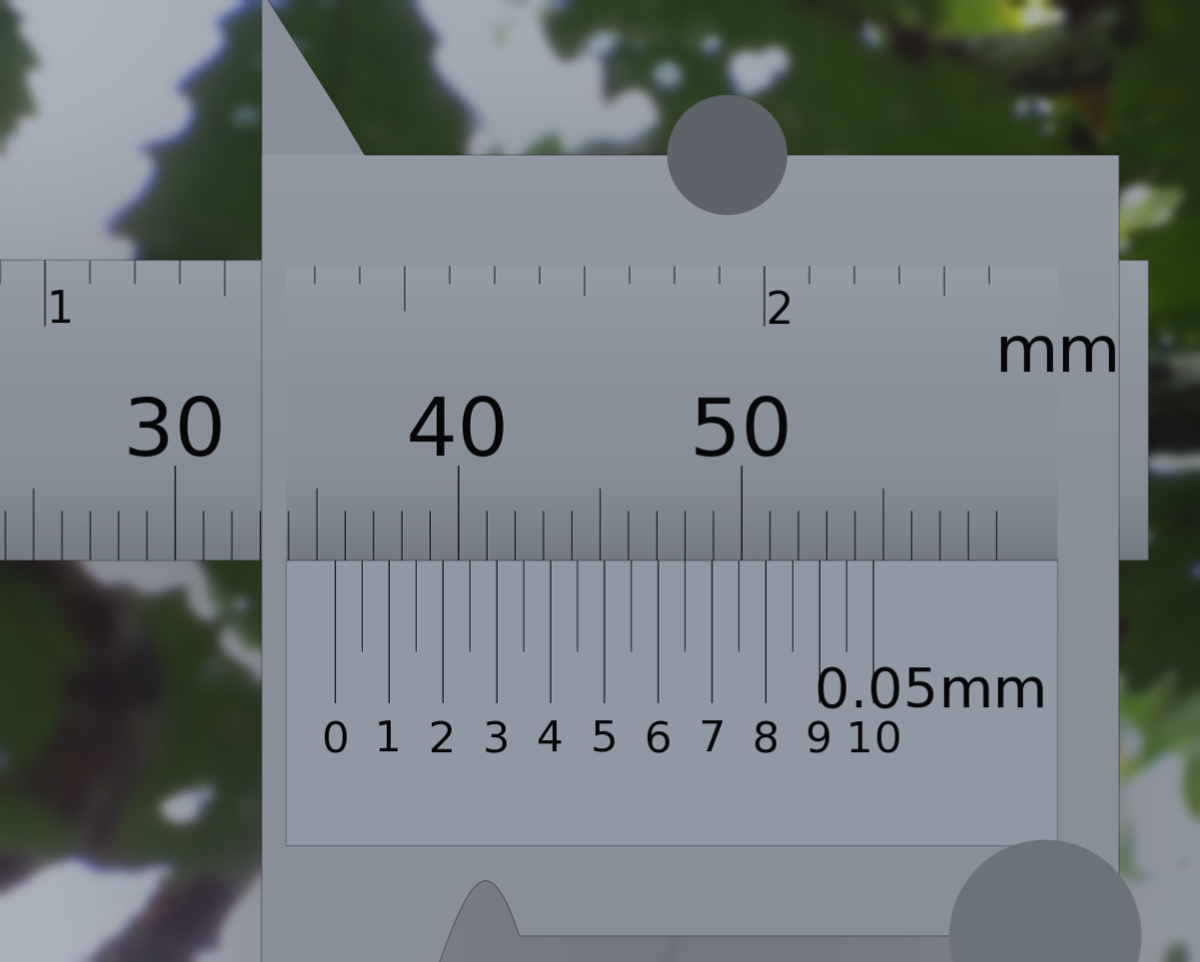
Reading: 35.65 mm
